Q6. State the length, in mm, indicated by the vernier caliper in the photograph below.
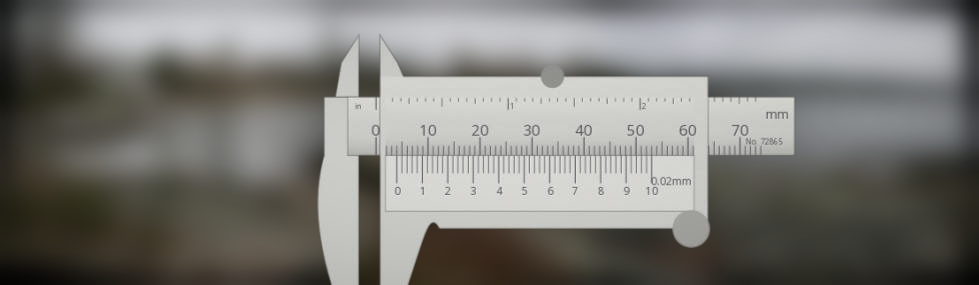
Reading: 4.0 mm
